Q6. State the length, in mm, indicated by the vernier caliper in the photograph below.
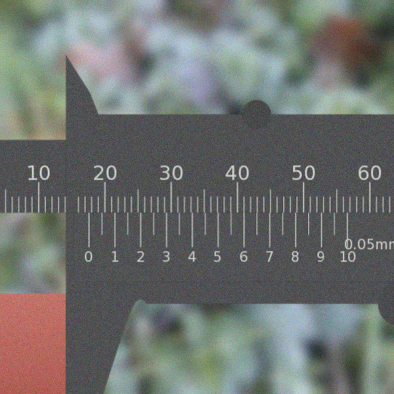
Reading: 17.6 mm
